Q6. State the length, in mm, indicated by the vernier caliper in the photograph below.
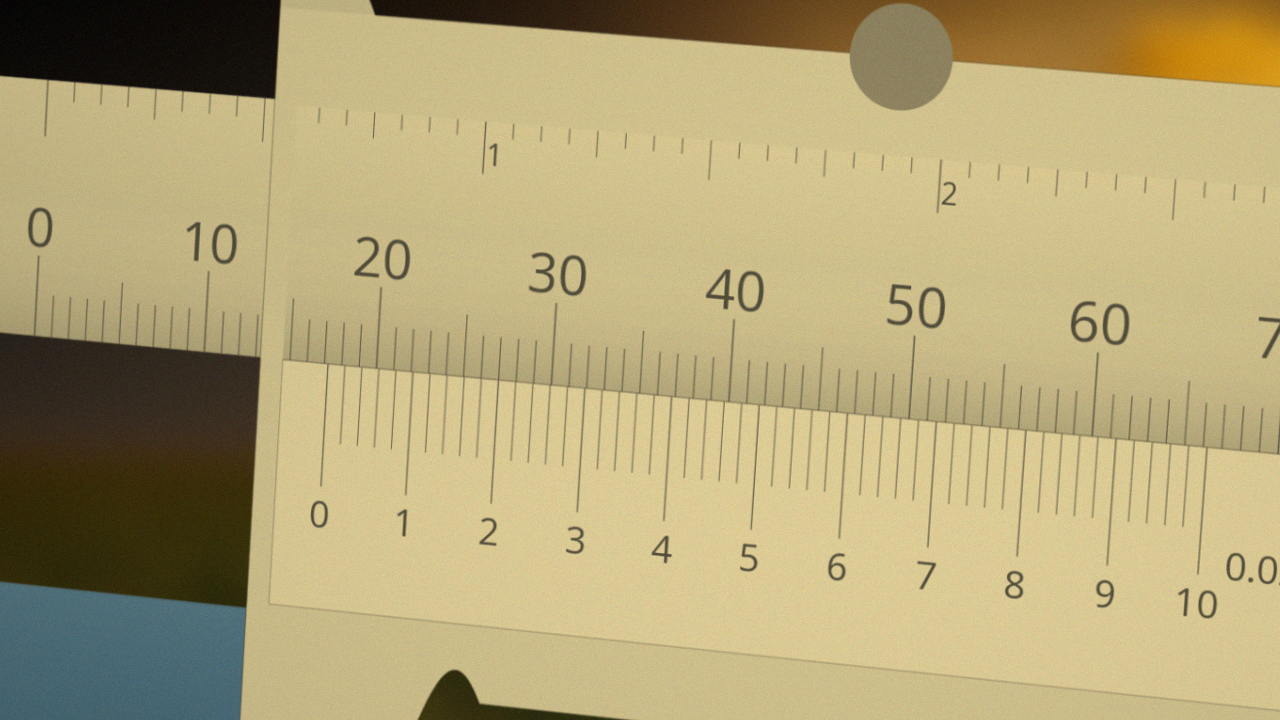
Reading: 17.2 mm
